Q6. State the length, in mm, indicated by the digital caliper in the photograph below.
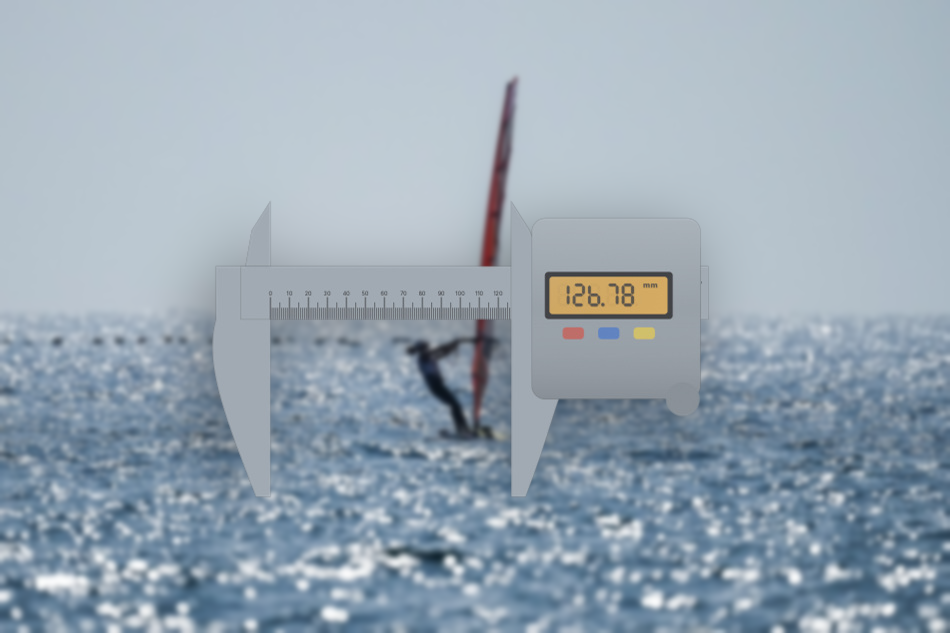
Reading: 126.78 mm
